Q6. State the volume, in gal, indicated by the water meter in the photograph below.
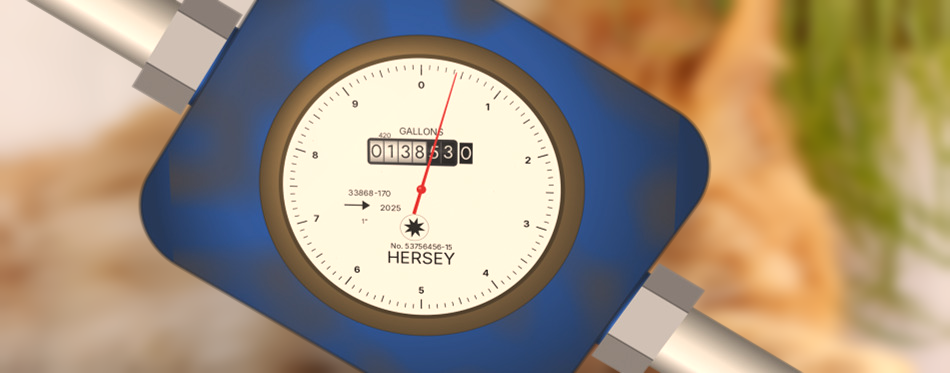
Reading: 138530.4 gal
